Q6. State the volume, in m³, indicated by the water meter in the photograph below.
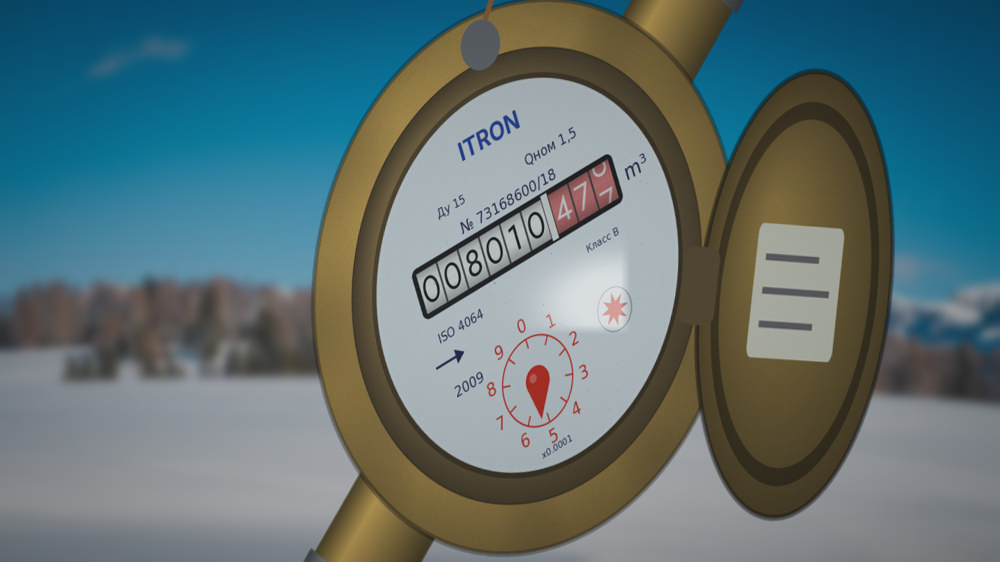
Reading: 8010.4765 m³
